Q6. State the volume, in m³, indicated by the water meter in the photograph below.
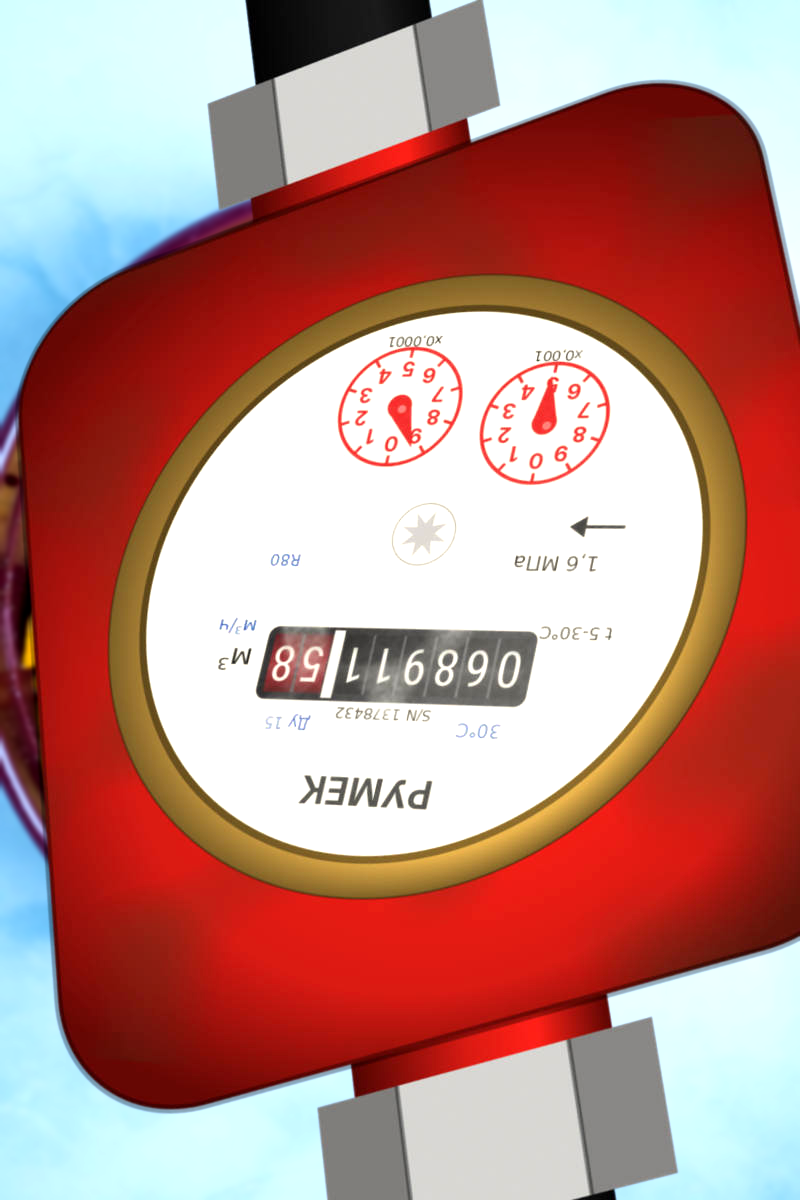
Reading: 68911.5849 m³
